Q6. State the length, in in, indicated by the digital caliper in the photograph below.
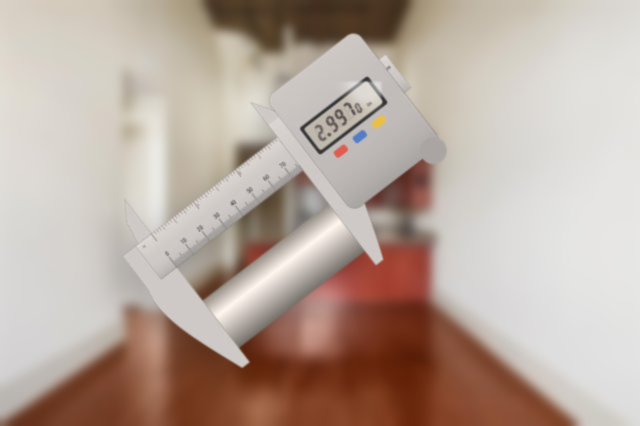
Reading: 2.9970 in
